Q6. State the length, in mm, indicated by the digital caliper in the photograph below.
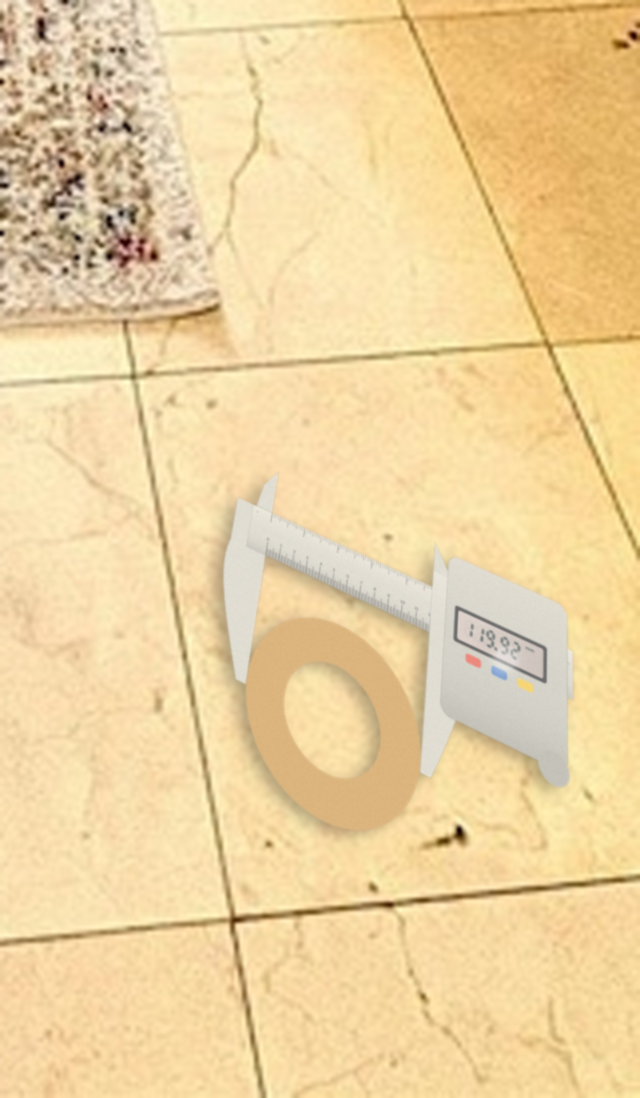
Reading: 119.92 mm
